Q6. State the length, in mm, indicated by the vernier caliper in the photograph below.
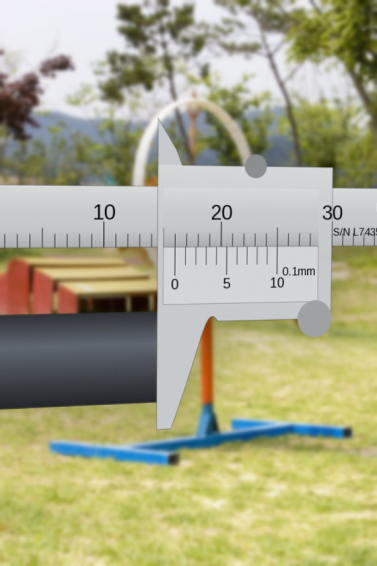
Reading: 16.0 mm
